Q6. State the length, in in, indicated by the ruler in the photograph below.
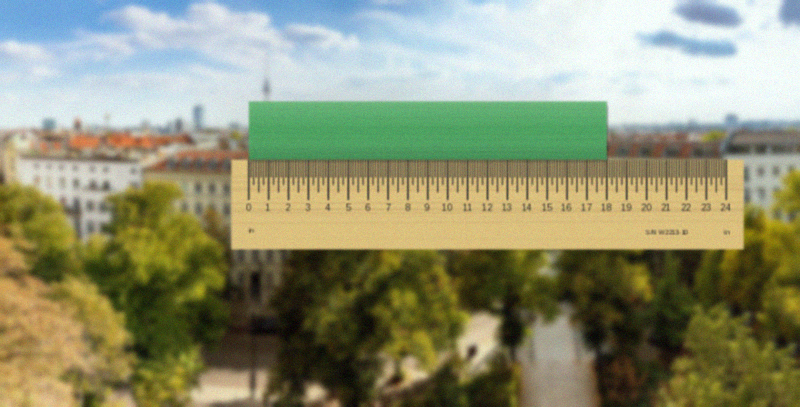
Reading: 18 in
